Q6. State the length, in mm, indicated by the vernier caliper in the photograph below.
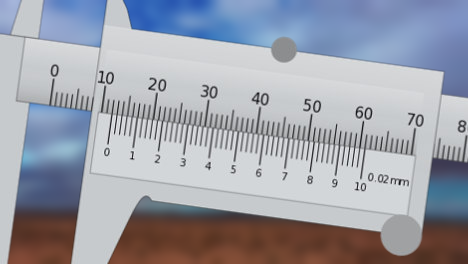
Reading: 12.0 mm
